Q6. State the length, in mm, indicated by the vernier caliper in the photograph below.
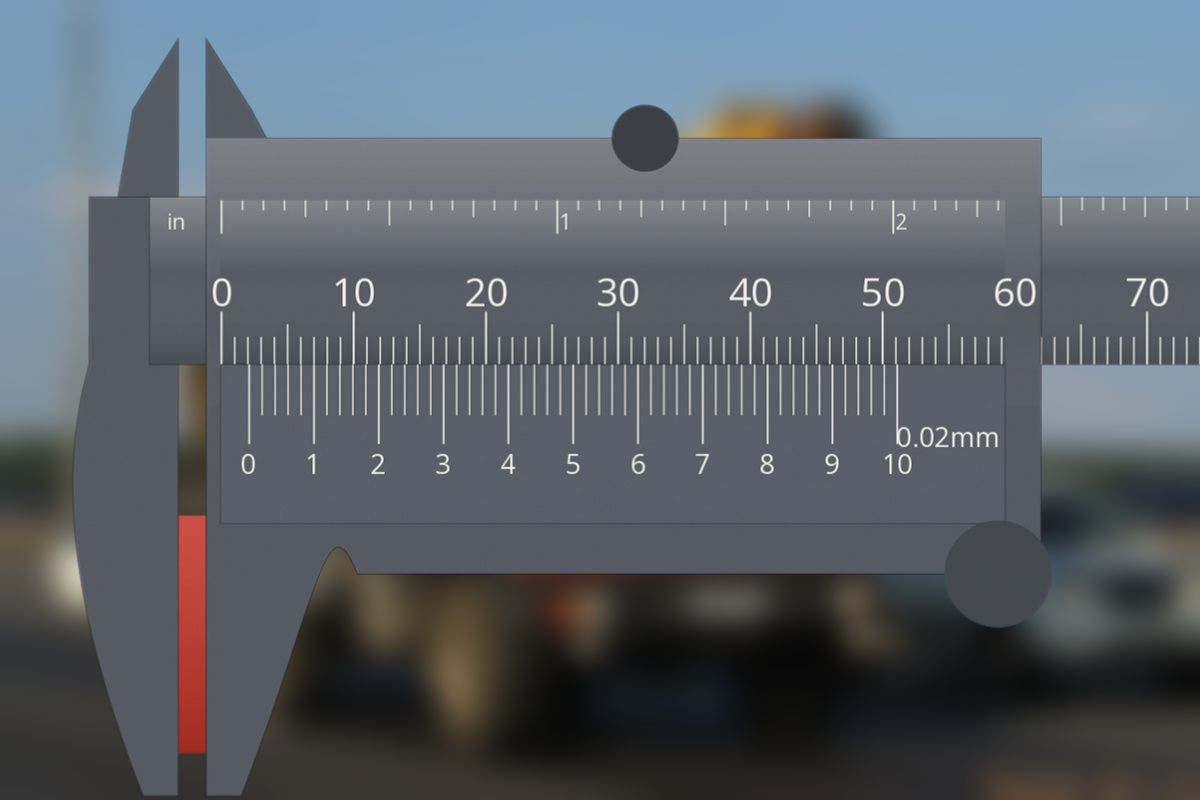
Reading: 2.1 mm
